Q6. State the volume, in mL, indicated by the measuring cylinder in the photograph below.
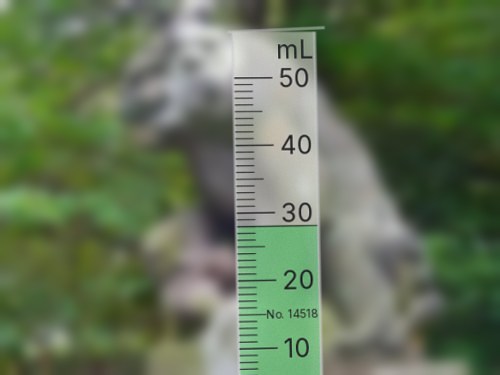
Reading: 28 mL
